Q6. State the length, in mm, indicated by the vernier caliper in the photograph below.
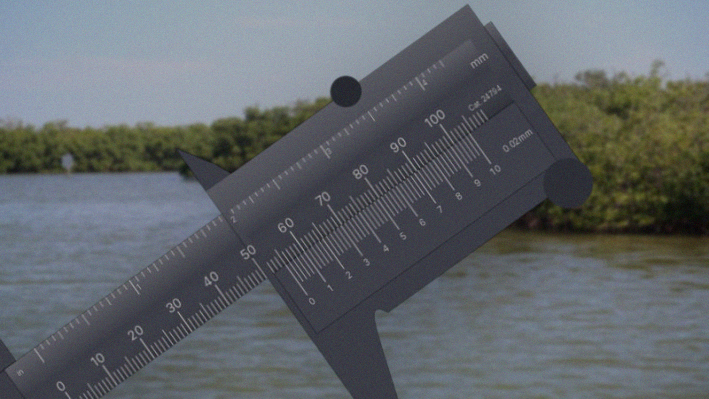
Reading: 55.0 mm
